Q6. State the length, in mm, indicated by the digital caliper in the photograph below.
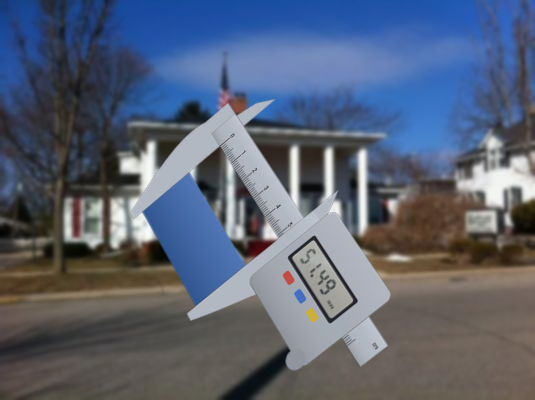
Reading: 51.49 mm
